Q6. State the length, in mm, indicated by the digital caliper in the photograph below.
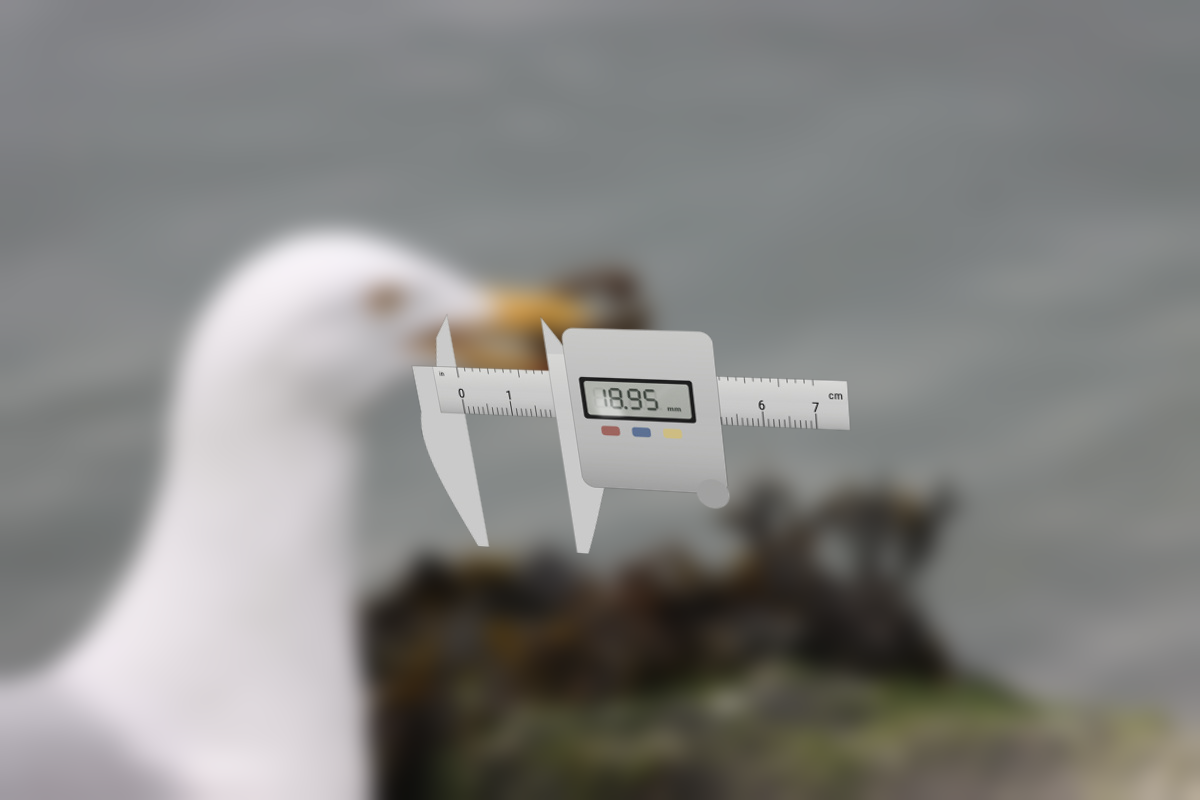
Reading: 18.95 mm
